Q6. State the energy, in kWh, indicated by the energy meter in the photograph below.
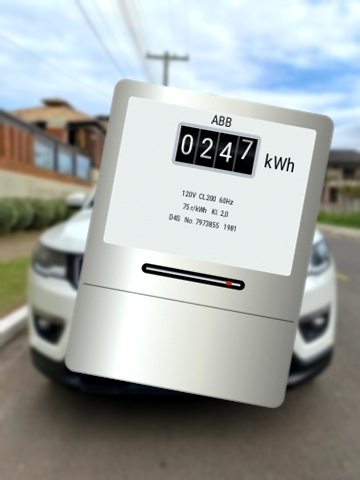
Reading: 247 kWh
